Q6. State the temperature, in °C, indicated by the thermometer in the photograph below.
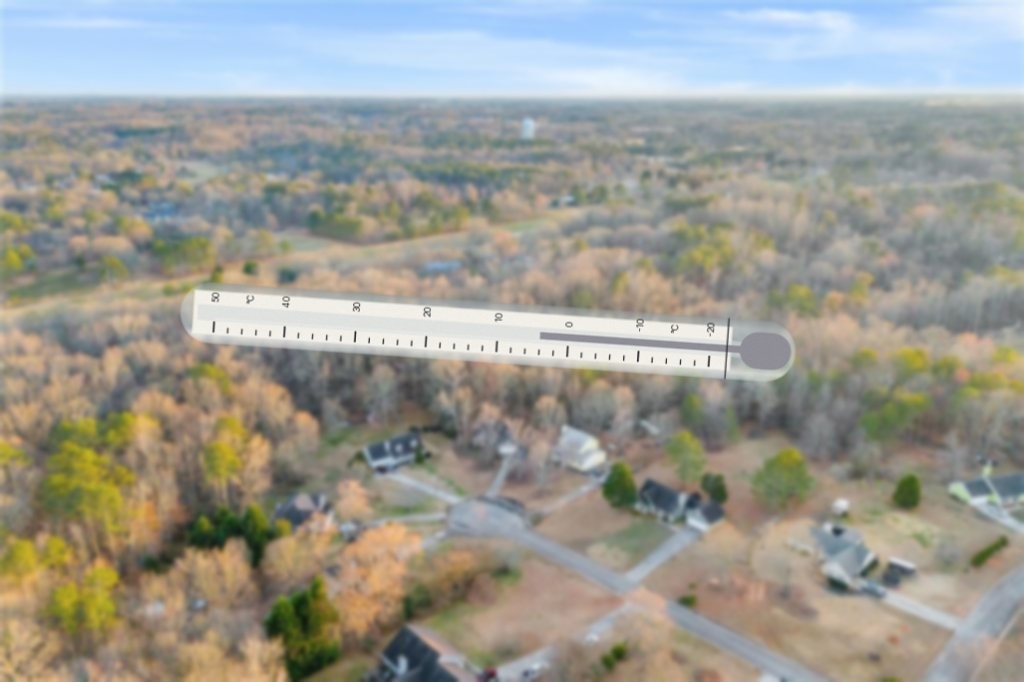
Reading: 4 °C
